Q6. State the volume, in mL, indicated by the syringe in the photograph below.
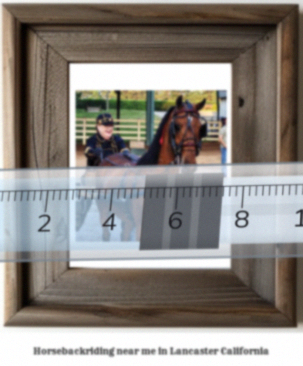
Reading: 5 mL
